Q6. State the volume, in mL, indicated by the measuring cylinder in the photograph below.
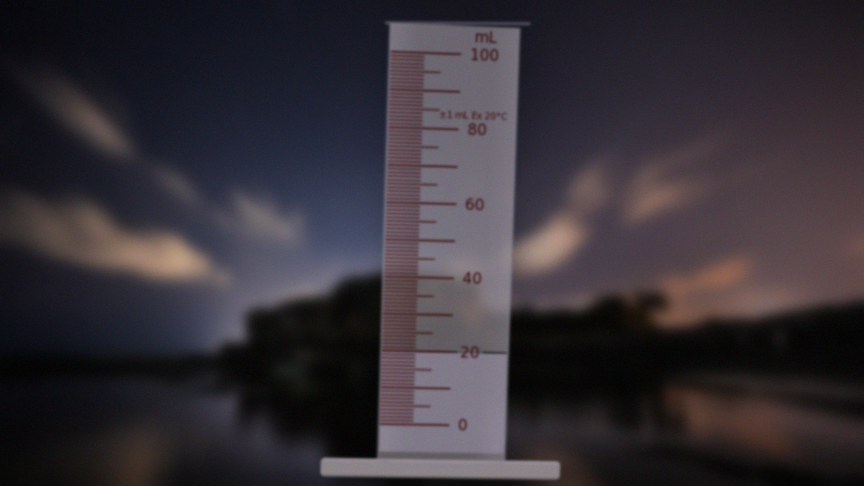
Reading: 20 mL
